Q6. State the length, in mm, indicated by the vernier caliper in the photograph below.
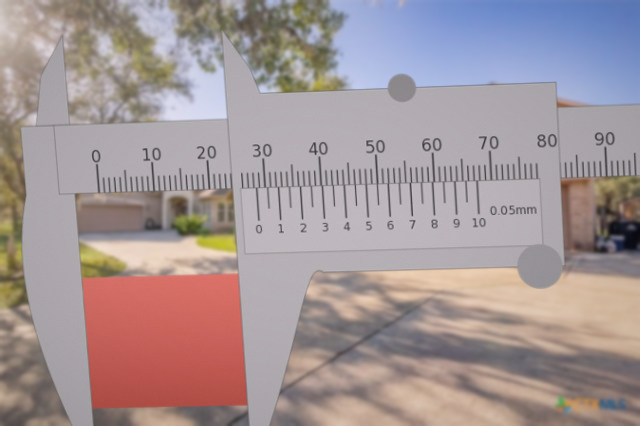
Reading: 28.5 mm
